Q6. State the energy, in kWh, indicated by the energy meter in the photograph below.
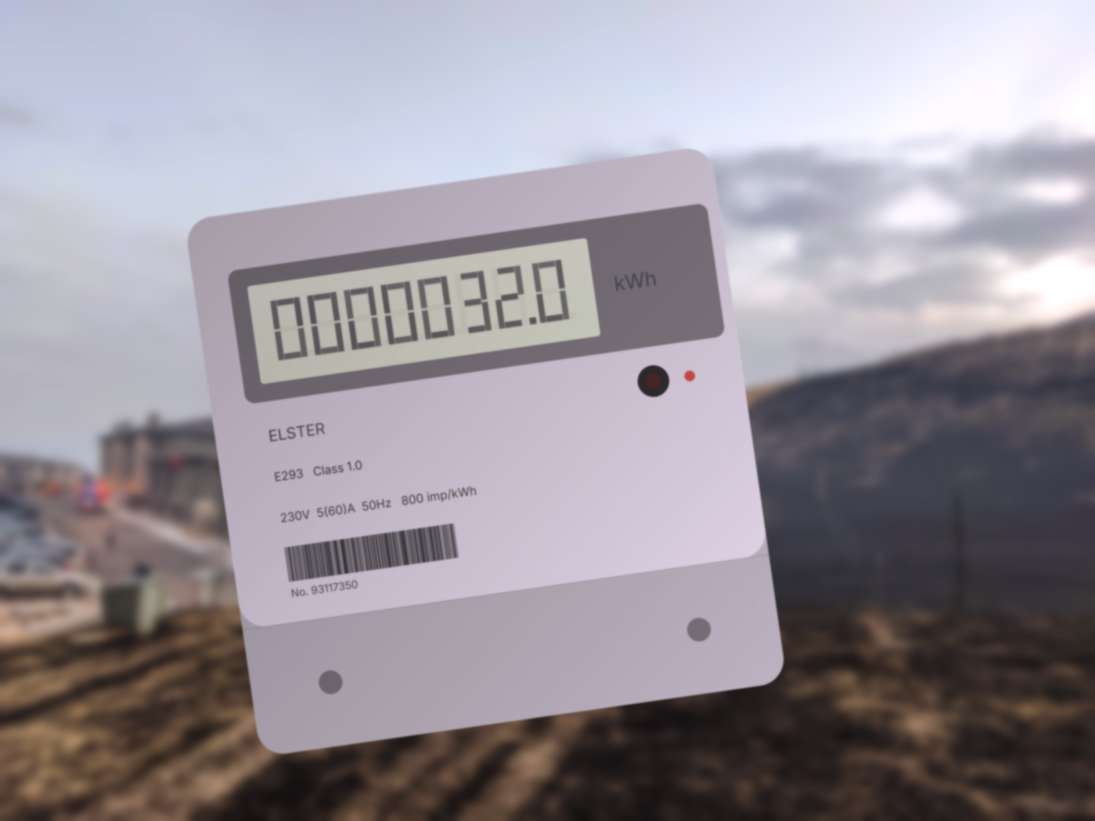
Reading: 32.0 kWh
